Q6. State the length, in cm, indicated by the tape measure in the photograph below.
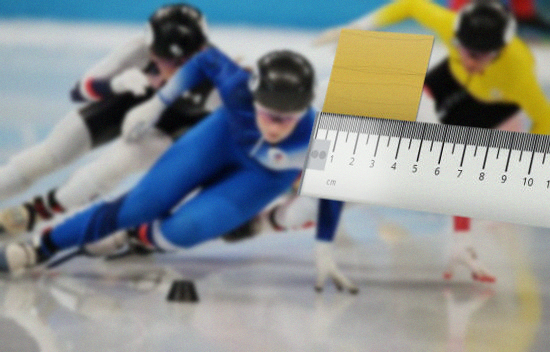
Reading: 4.5 cm
